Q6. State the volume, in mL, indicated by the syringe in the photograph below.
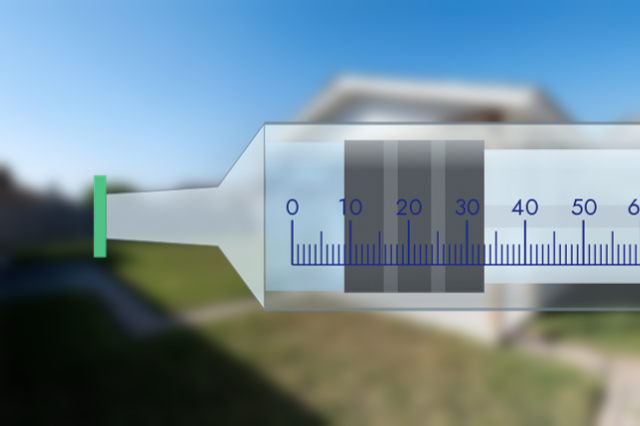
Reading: 9 mL
